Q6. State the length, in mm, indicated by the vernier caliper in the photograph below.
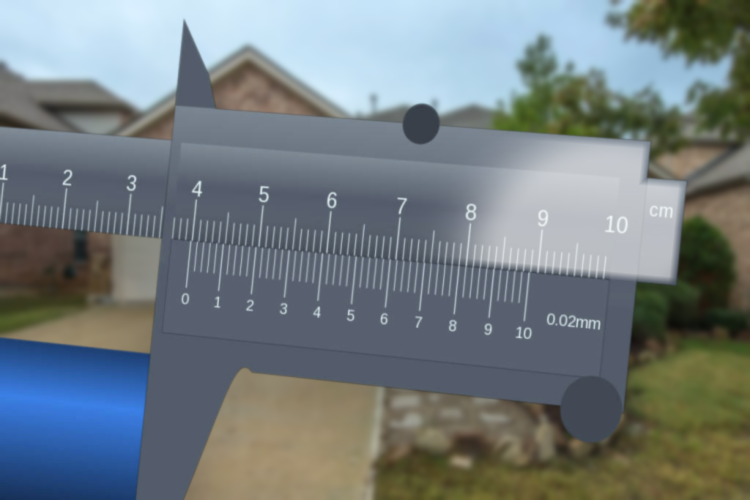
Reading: 39.8 mm
